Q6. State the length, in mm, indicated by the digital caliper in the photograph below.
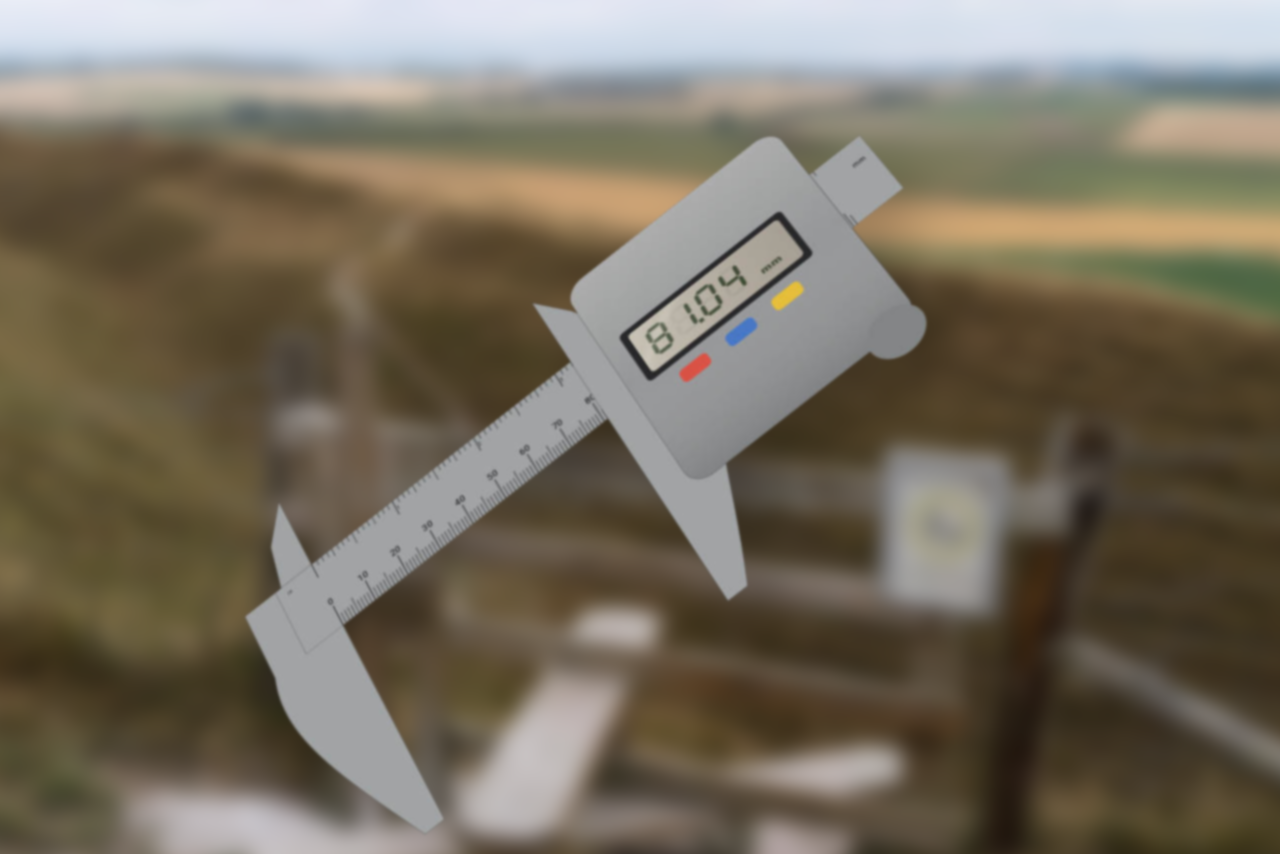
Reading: 81.04 mm
